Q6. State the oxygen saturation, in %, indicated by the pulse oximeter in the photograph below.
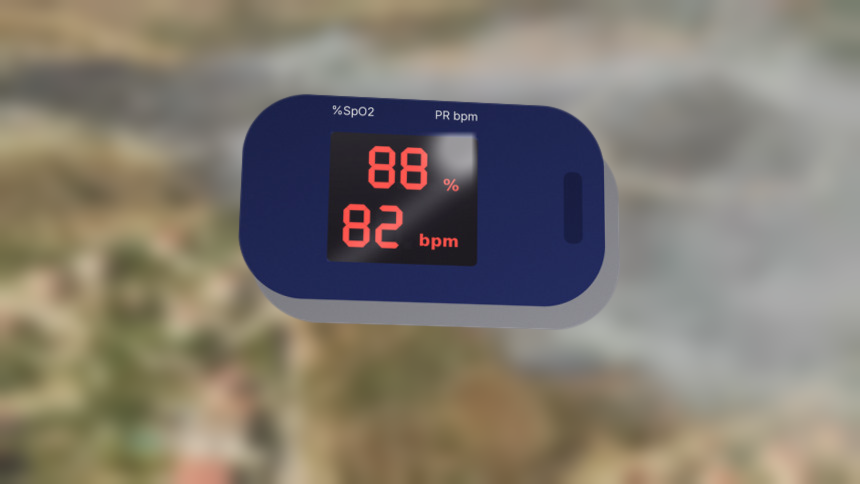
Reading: 88 %
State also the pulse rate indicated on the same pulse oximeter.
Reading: 82 bpm
